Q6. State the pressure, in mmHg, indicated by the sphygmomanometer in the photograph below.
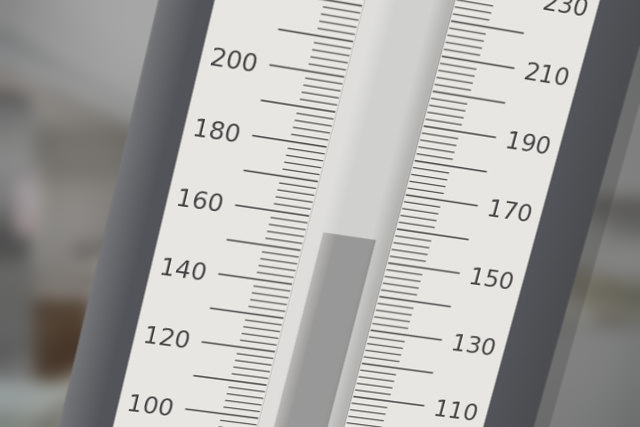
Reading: 156 mmHg
